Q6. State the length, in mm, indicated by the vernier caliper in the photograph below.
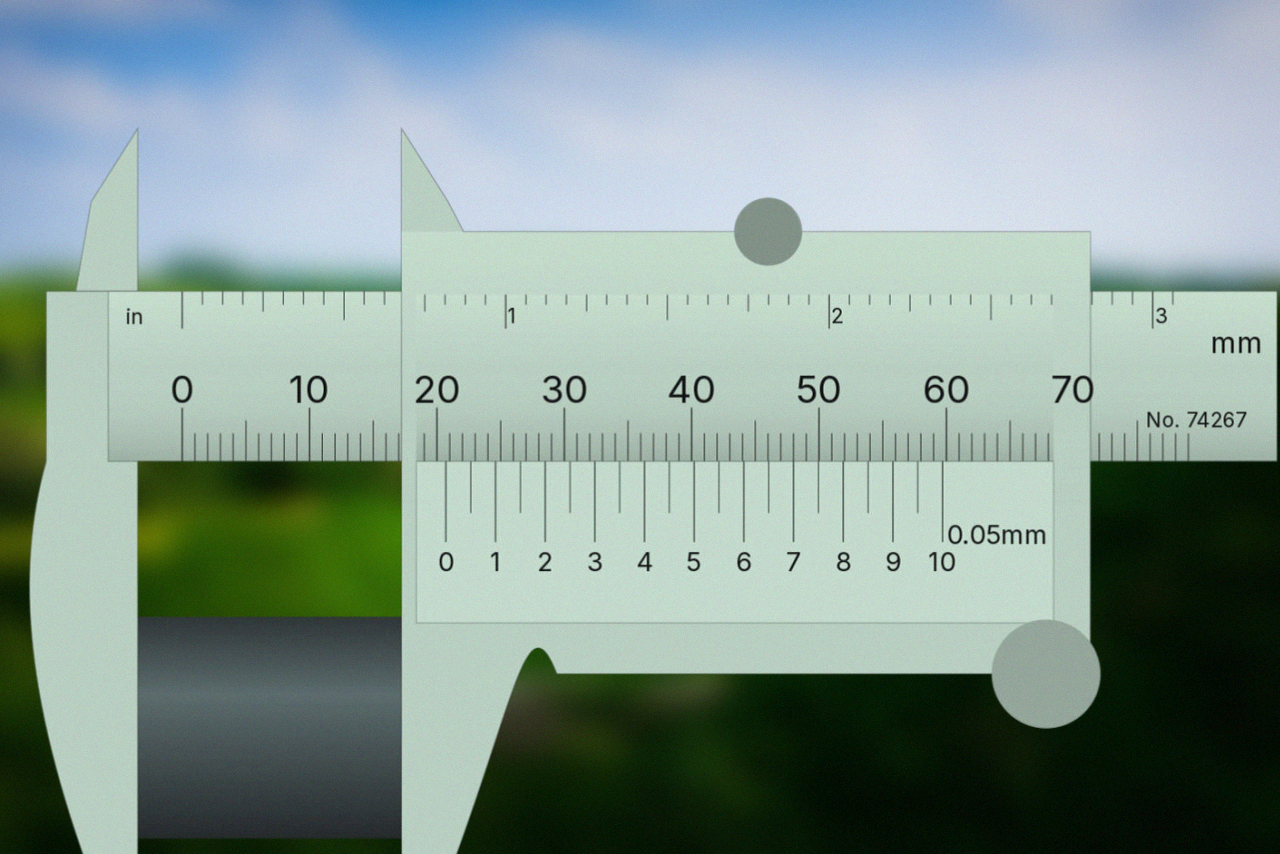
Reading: 20.7 mm
